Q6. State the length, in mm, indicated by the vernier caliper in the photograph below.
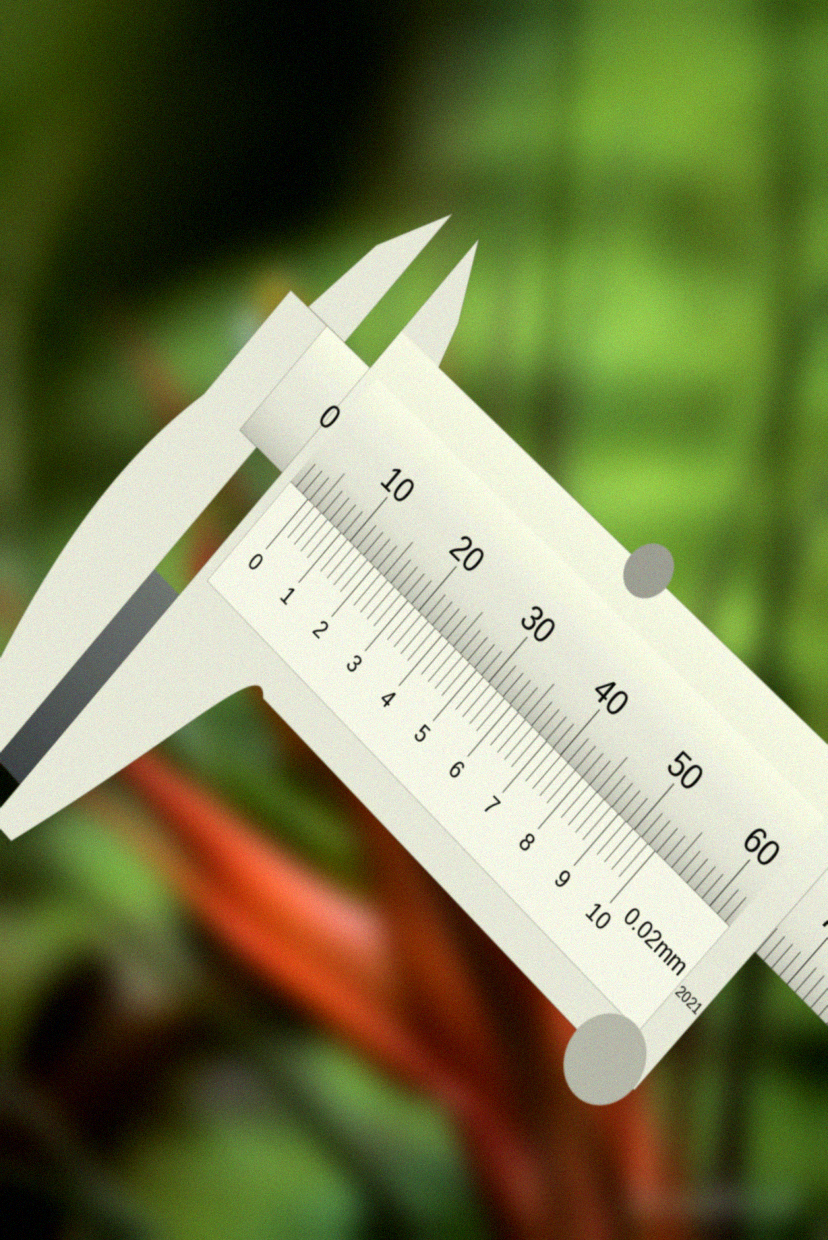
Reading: 3.8 mm
